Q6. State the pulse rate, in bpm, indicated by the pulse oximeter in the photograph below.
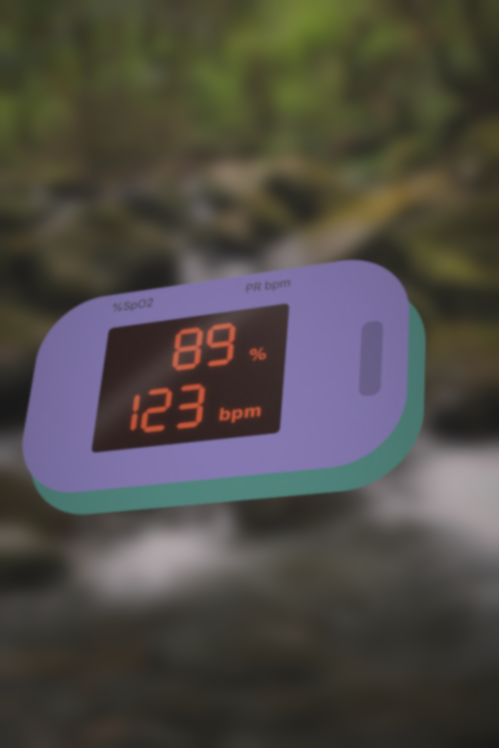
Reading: 123 bpm
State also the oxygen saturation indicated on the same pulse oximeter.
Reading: 89 %
